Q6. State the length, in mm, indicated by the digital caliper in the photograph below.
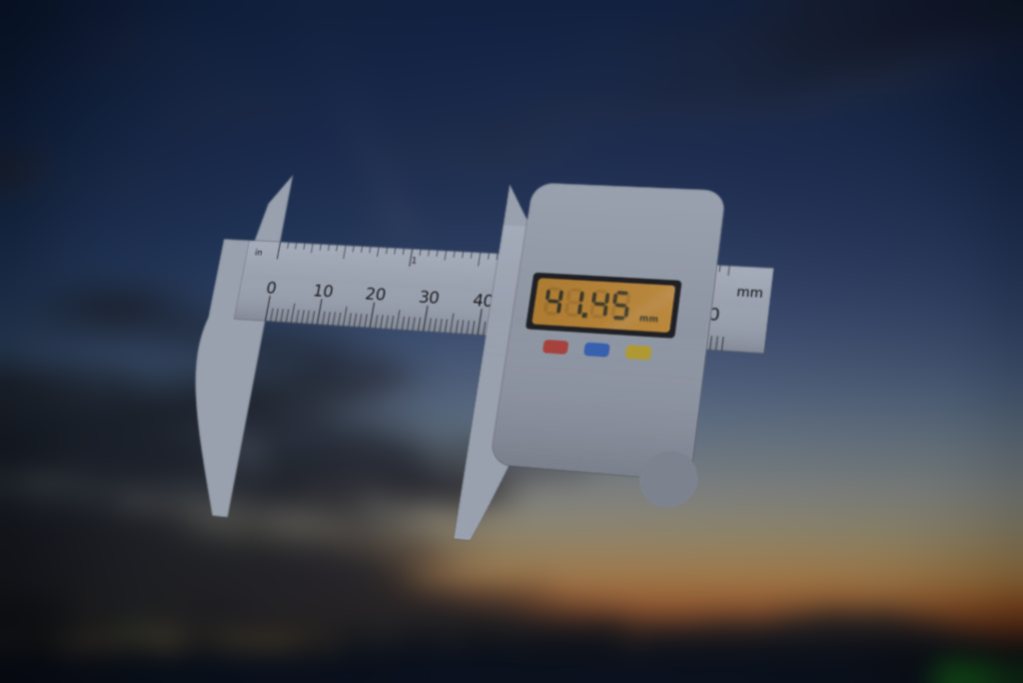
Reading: 41.45 mm
